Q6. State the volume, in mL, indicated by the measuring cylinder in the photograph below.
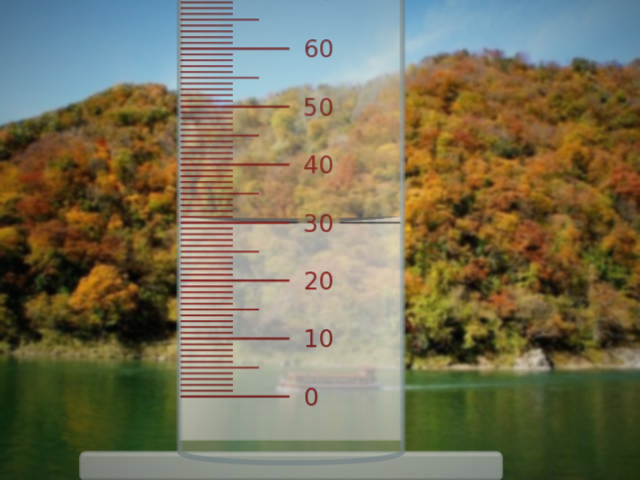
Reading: 30 mL
